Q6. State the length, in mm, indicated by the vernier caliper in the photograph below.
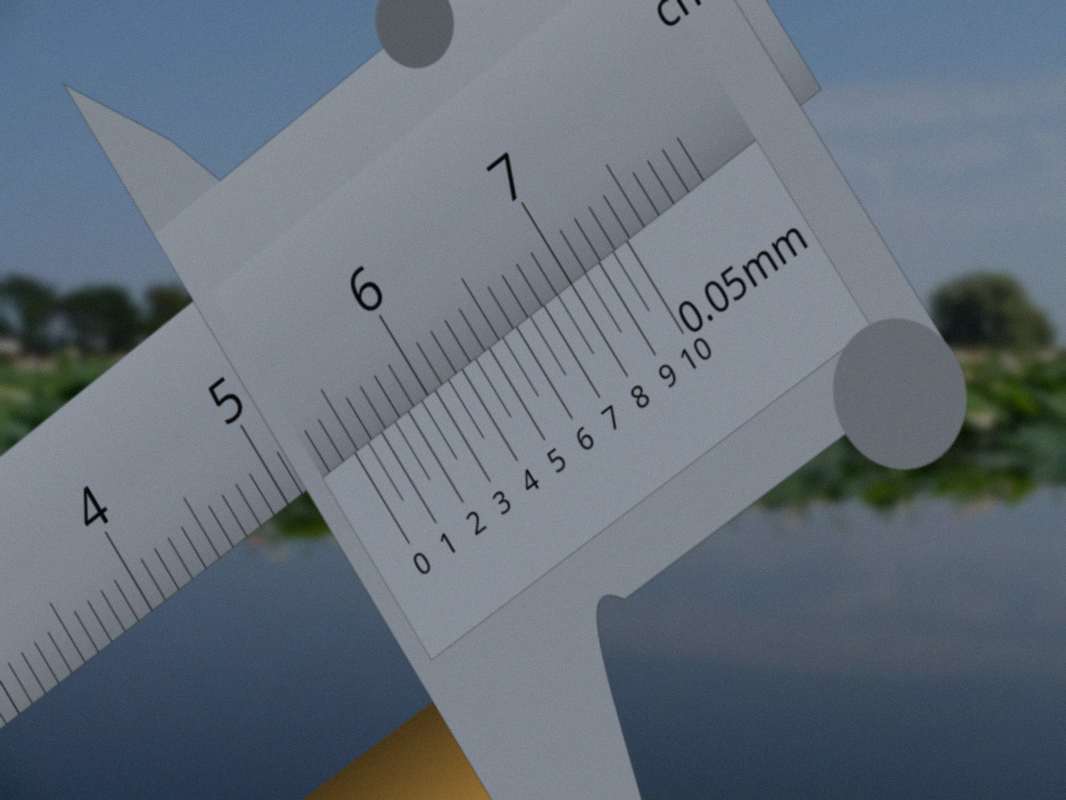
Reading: 54.8 mm
